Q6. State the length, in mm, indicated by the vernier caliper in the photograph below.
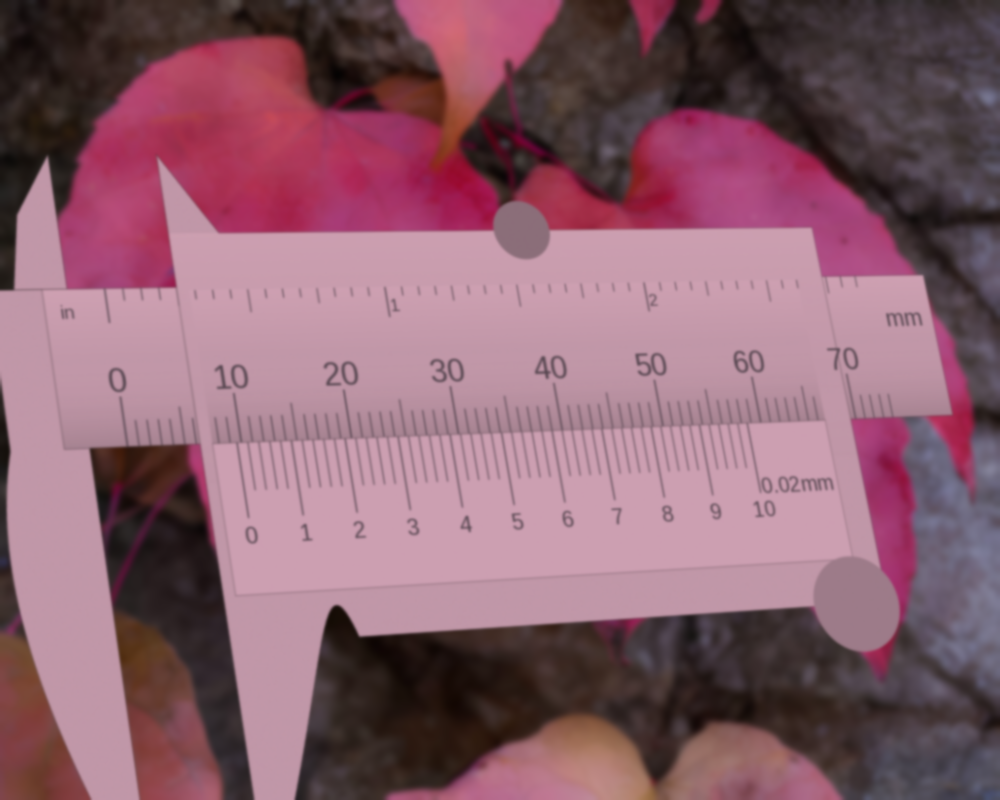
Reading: 9.6 mm
